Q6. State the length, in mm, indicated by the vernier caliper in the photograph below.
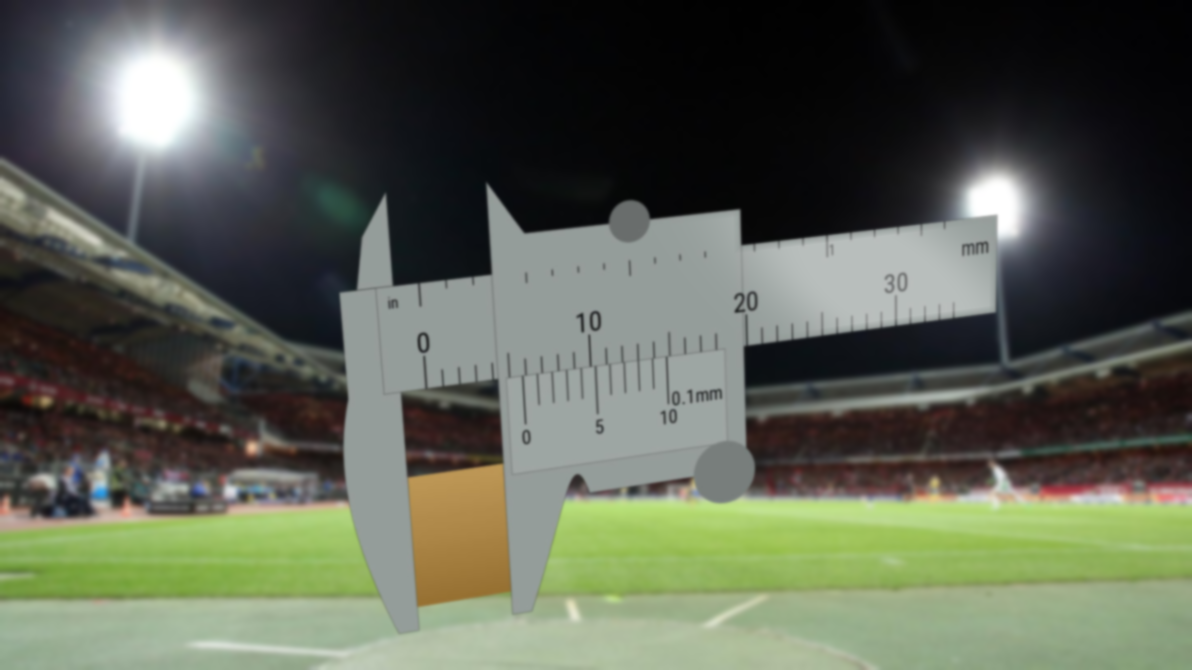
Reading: 5.8 mm
